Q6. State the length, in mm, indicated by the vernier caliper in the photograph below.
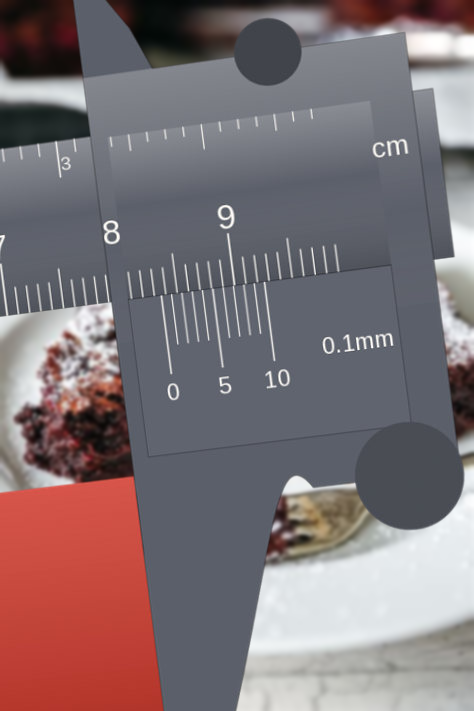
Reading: 83.6 mm
